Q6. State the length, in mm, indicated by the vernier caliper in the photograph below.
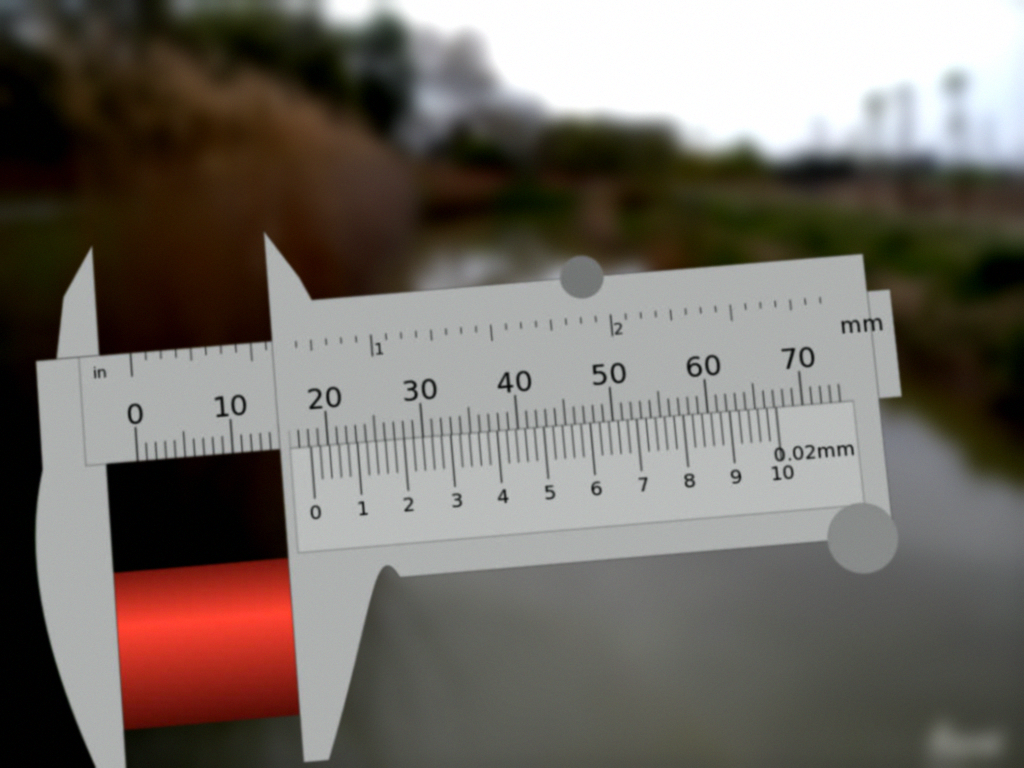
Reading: 18.2 mm
